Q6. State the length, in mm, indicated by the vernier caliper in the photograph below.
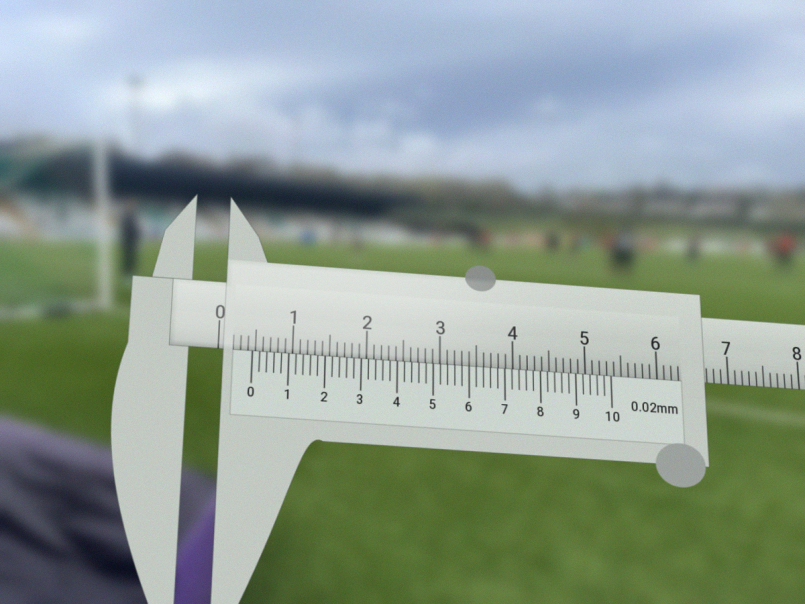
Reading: 4.6 mm
